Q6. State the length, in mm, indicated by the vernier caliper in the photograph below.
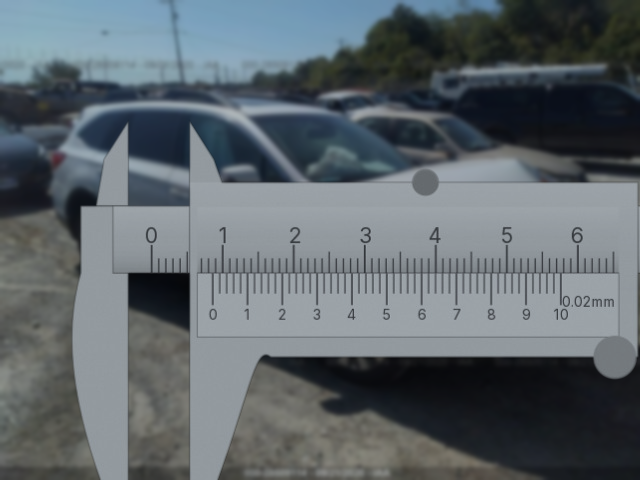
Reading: 8.6 mm
